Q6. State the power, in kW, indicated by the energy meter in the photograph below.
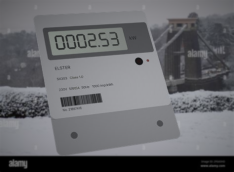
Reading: 2.53 kW
